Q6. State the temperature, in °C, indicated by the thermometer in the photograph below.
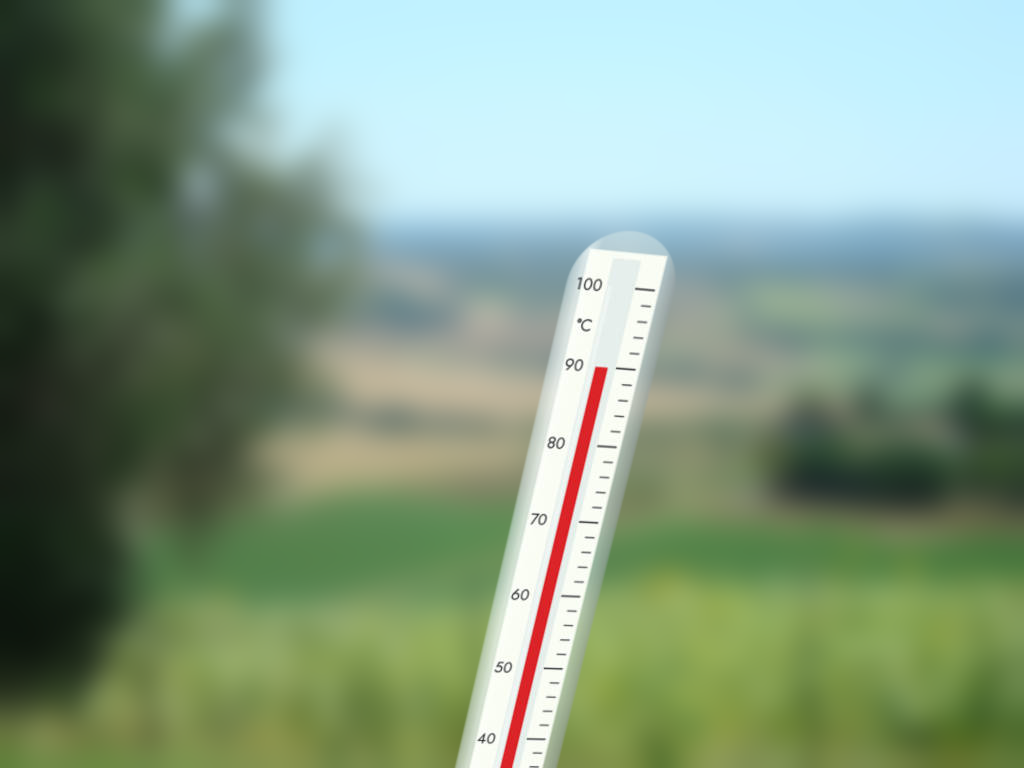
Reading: 90 °C
